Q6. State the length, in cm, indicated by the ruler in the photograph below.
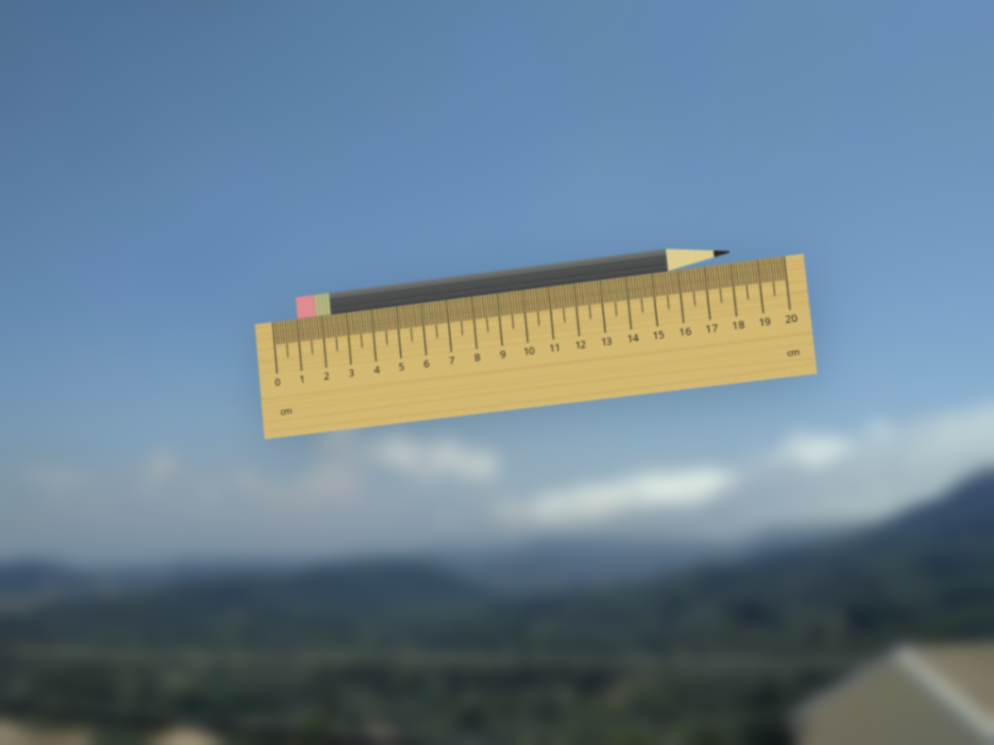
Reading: 17 cm
